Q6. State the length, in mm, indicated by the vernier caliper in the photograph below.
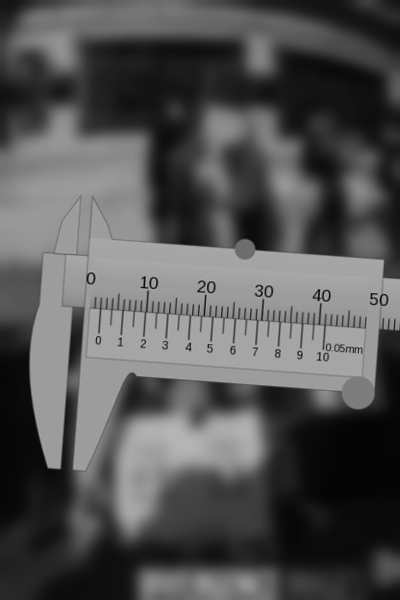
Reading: 2.0 mm
